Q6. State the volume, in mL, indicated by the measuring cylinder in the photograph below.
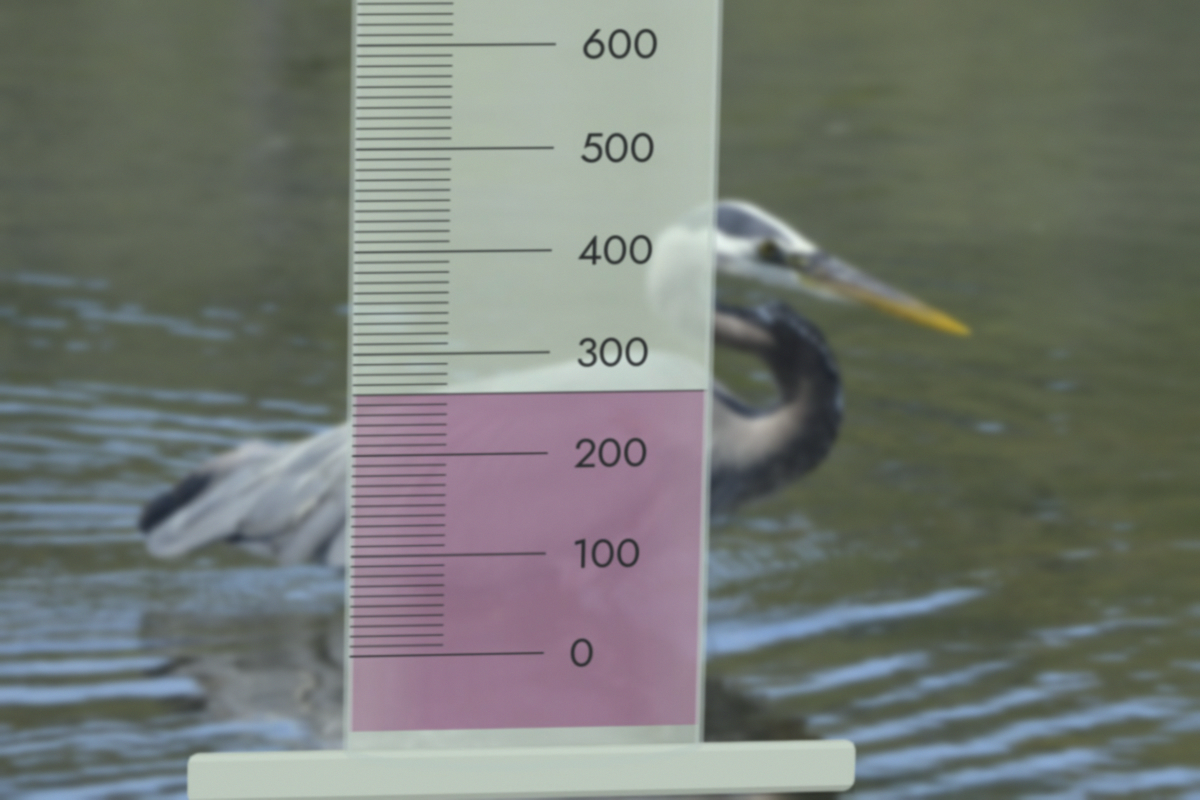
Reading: 260 mL
